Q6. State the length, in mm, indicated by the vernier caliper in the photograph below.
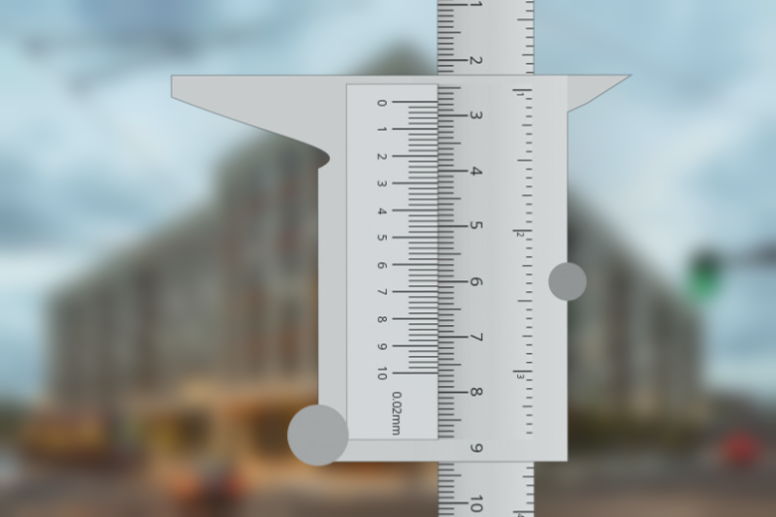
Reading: 27.5 mm
